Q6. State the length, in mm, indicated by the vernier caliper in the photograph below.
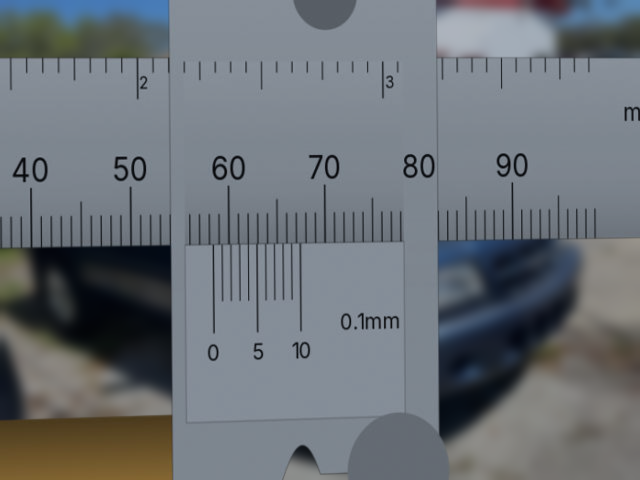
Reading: 58.4 mm
